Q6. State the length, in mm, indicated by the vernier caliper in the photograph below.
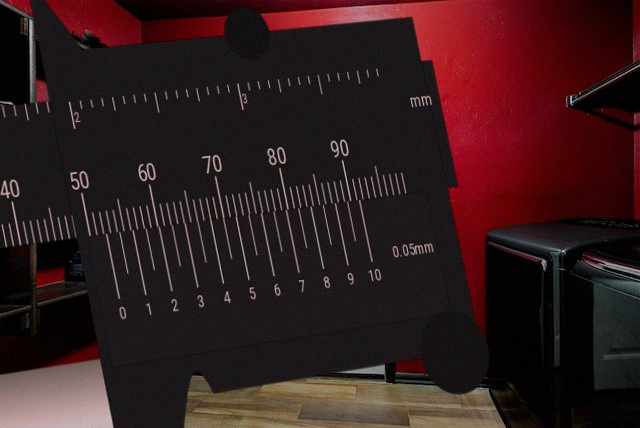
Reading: 52.4 mm
